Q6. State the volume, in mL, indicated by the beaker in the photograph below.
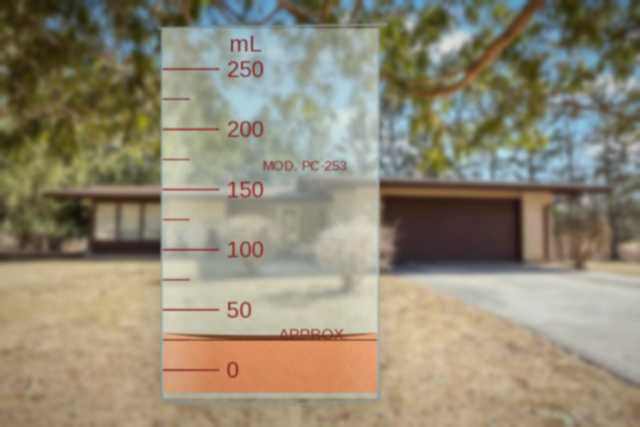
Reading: 25 mL
